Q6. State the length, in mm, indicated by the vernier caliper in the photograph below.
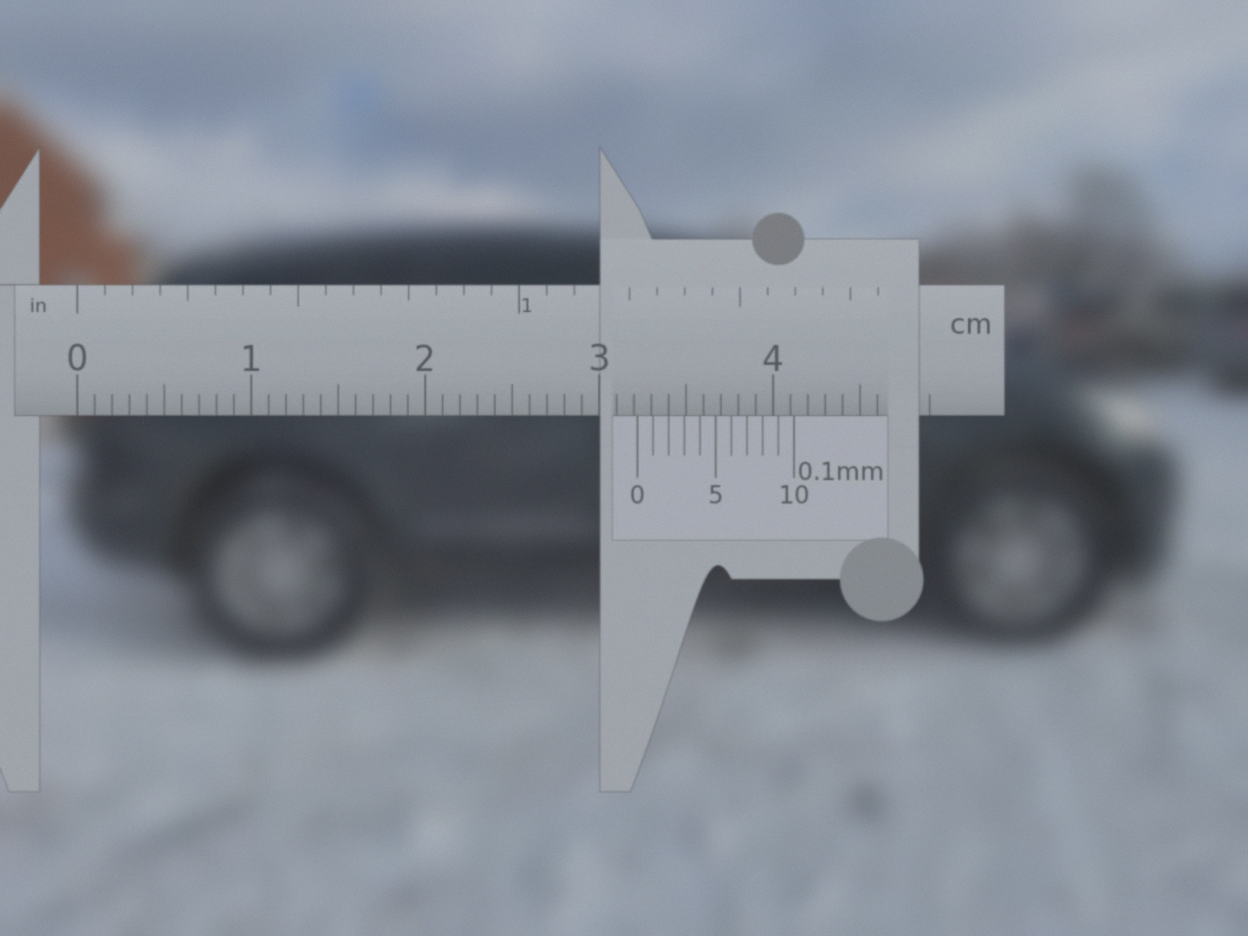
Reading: 32.2 mm
